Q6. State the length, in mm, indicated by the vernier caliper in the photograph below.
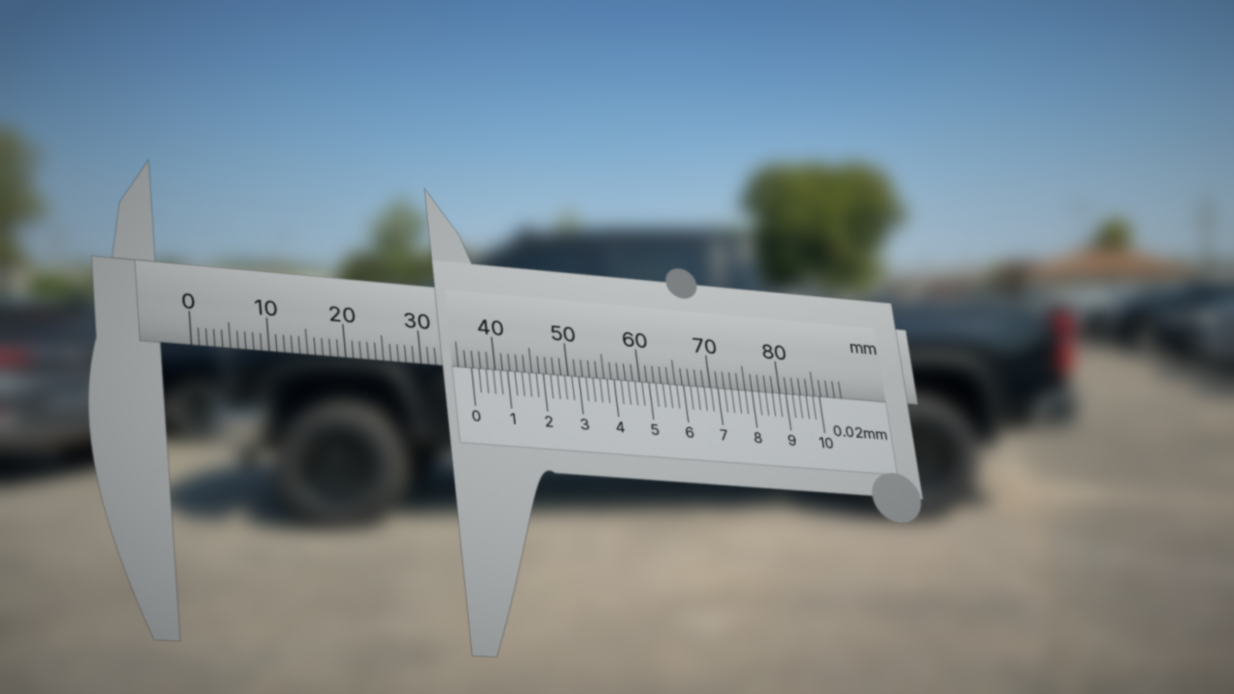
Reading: 36.8 mm
